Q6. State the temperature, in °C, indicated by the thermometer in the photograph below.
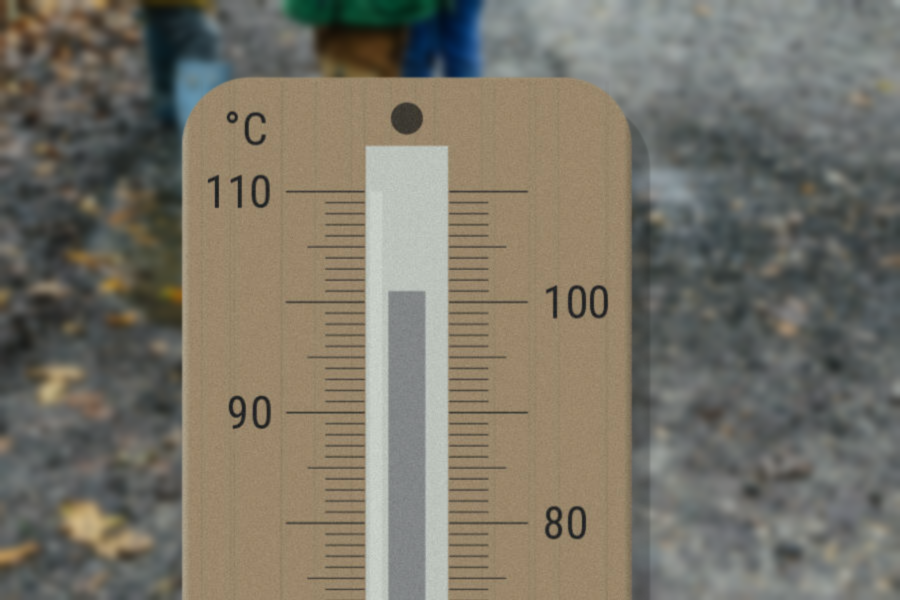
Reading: 101 °C
